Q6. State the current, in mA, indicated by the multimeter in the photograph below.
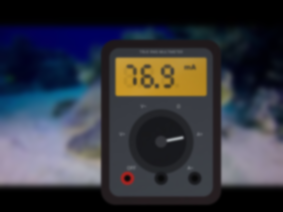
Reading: 76.9 mA
